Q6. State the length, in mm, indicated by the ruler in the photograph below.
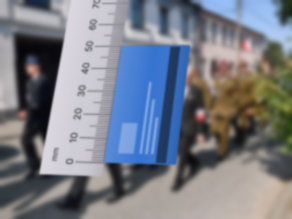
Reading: 50 mm
